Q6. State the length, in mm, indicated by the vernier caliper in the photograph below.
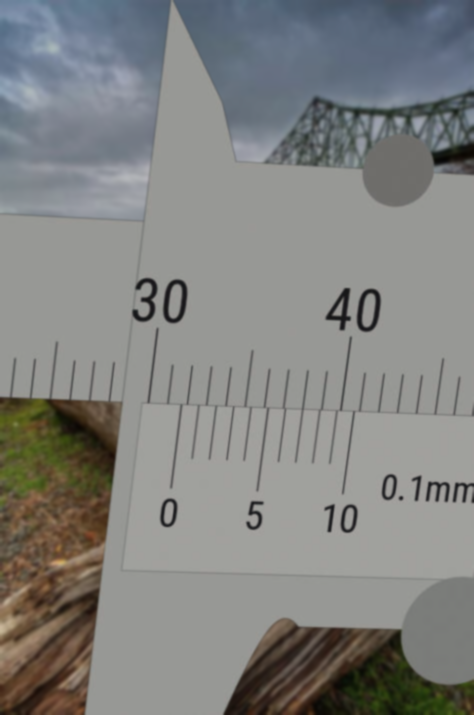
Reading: 31.7 mm
